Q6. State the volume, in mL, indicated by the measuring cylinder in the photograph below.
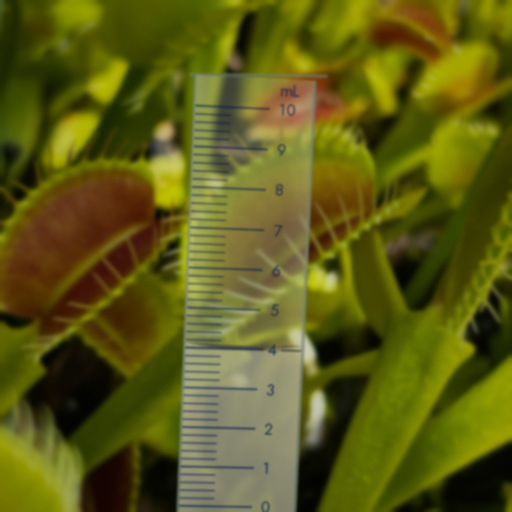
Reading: 4 mL
